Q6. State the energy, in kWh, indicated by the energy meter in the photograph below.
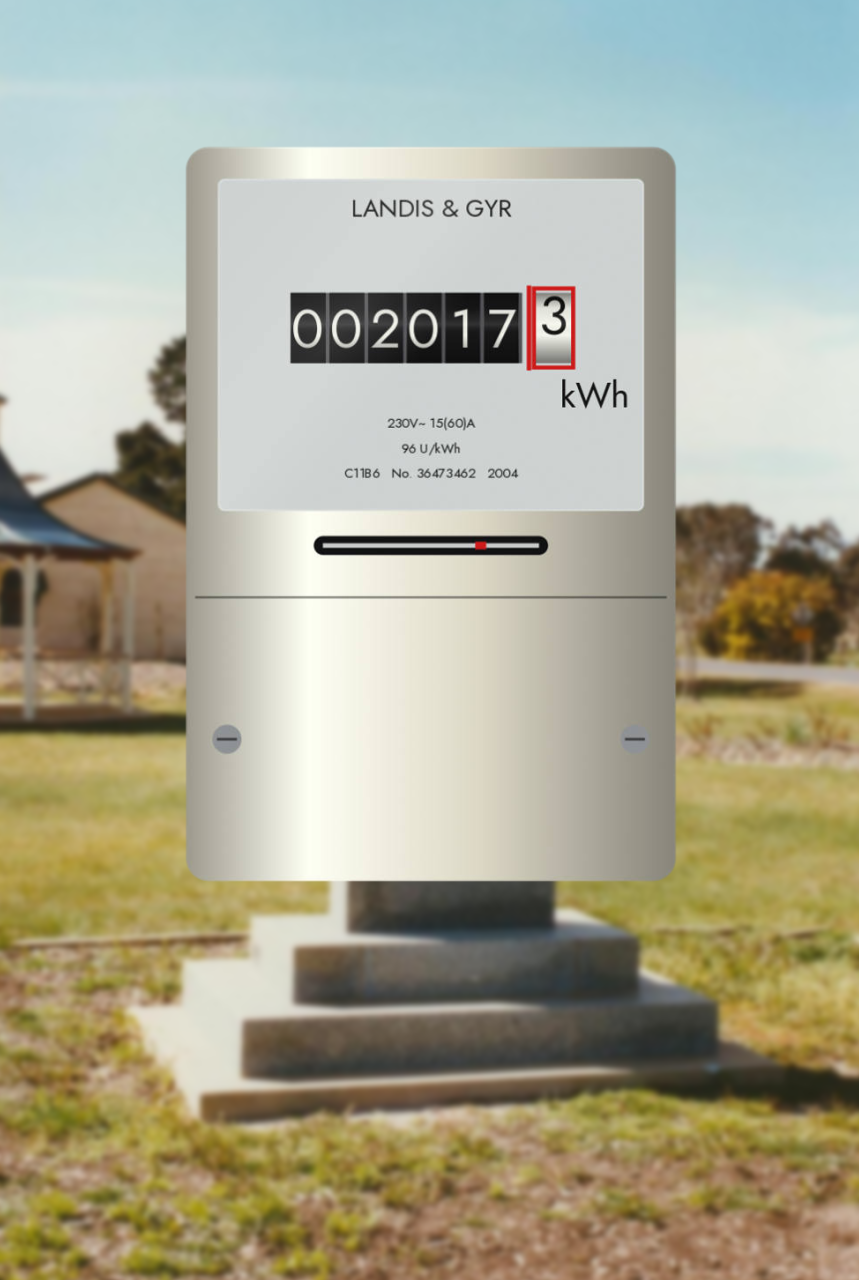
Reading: 2017.3 kWh
